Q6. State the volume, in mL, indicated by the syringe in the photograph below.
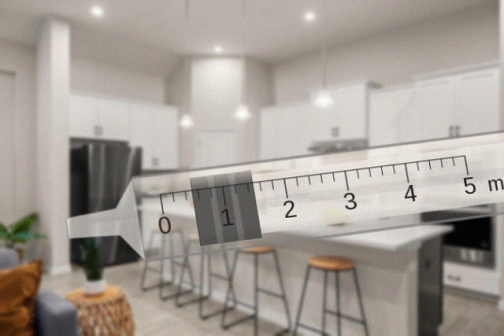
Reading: 0.5 mL
